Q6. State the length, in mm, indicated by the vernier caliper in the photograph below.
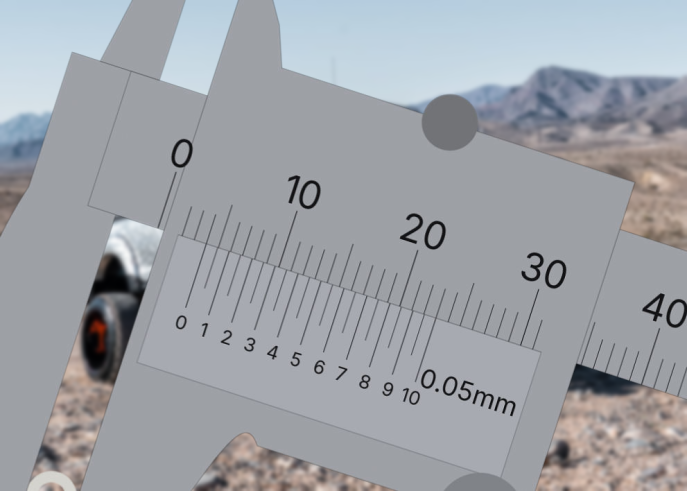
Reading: 4.0 mm
